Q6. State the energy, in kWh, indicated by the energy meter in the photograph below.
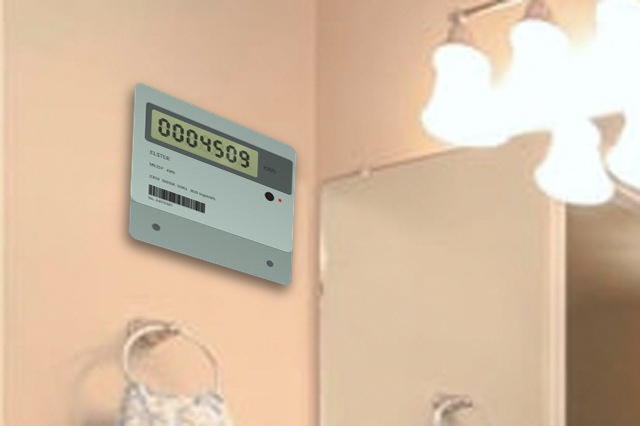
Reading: 4509 kWh
